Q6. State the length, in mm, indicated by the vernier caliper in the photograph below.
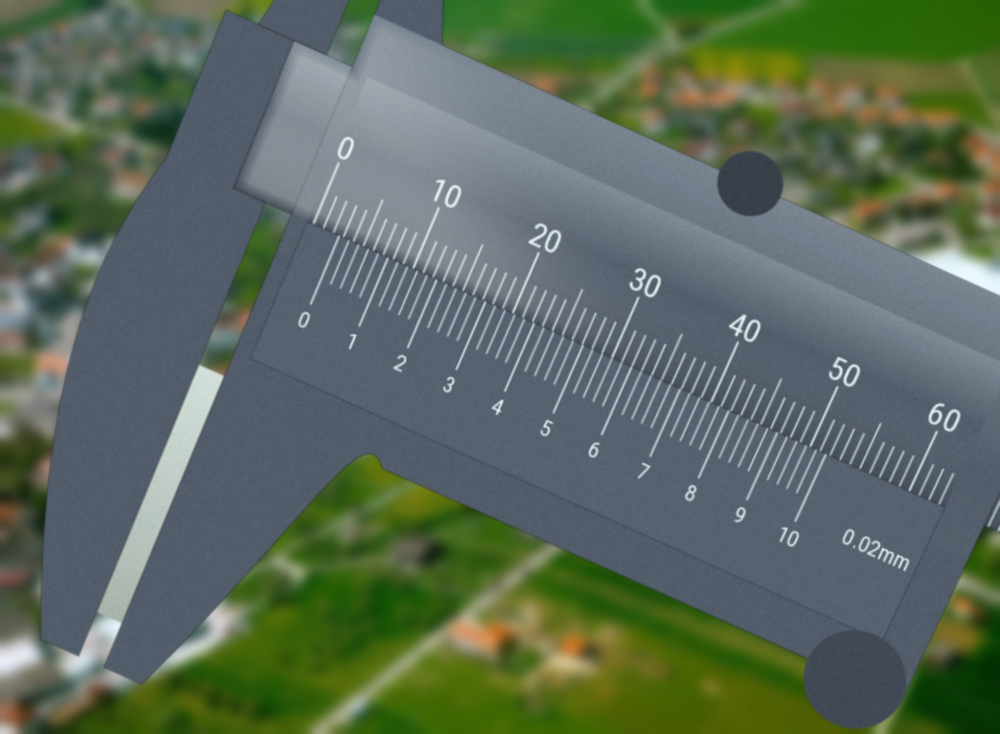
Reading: 2.6 mm
